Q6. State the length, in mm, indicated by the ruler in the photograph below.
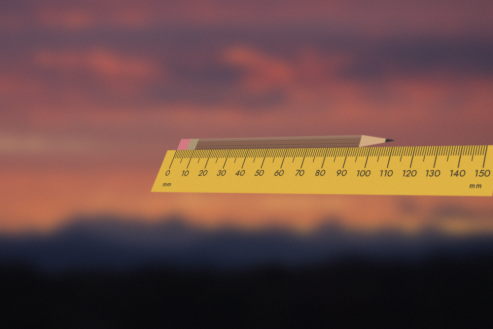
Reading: 110 mm
